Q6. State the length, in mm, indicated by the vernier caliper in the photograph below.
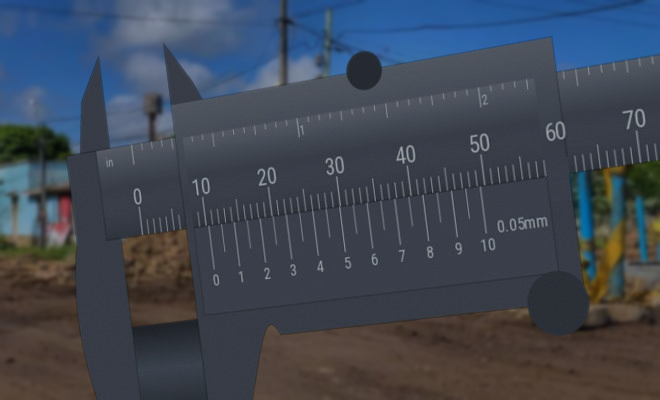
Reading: 10.4 mm
